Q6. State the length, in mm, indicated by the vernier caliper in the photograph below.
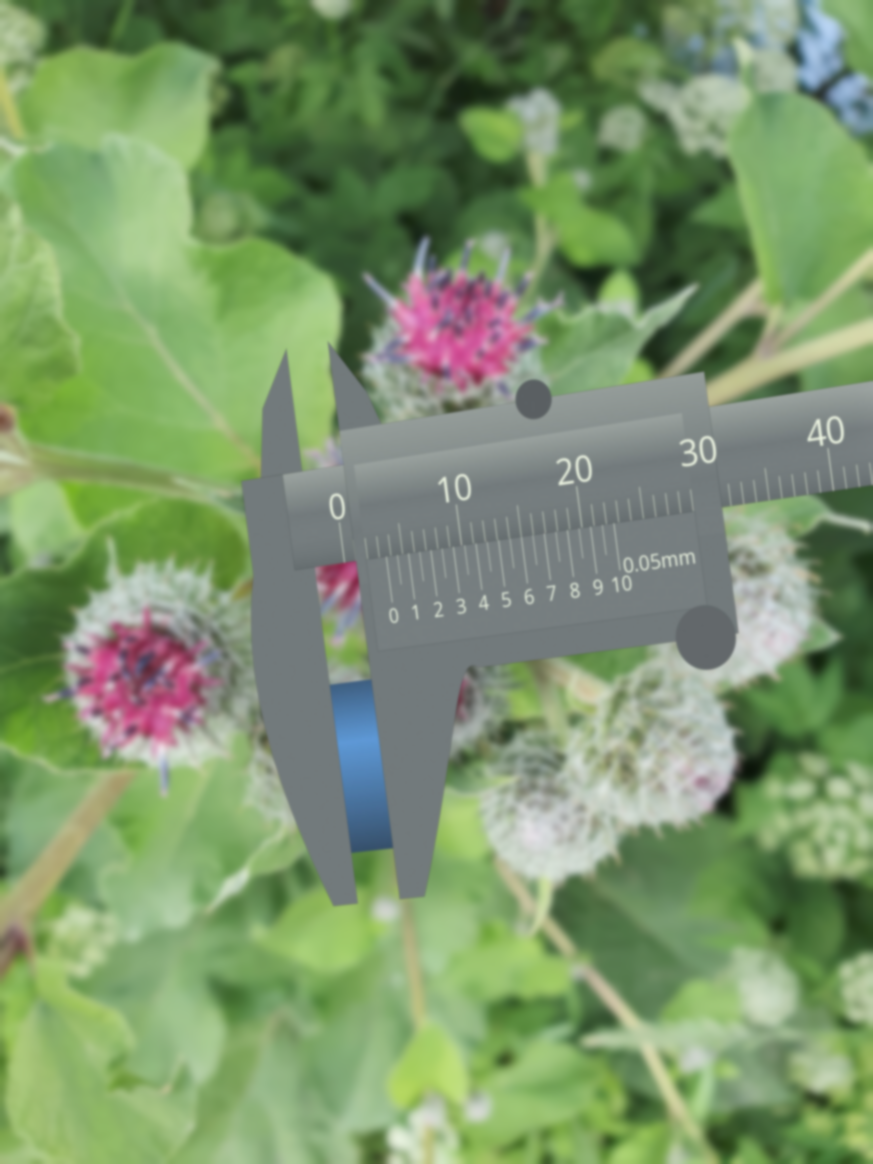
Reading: 3.6 mm
